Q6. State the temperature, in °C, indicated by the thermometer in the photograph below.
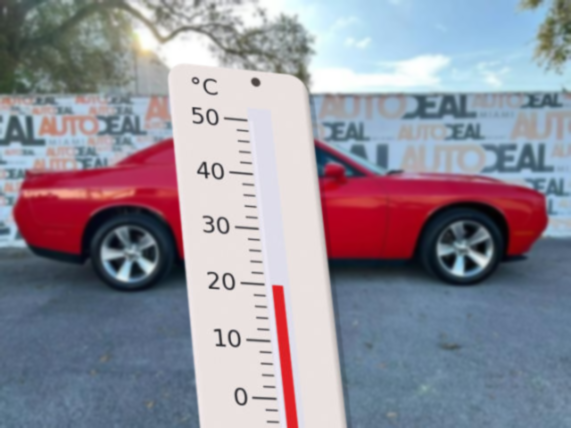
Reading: 20 °C
